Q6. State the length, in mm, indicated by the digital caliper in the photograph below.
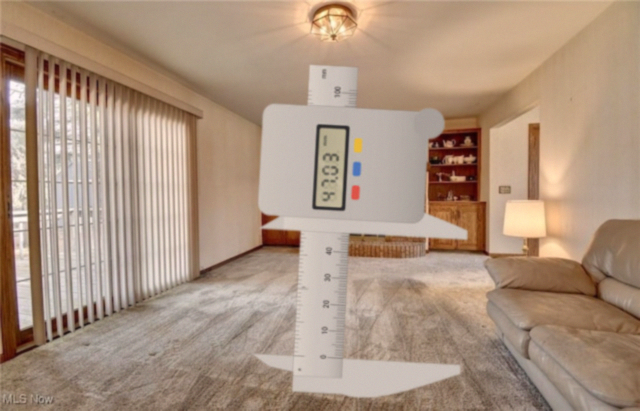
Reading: 47.03 mm
